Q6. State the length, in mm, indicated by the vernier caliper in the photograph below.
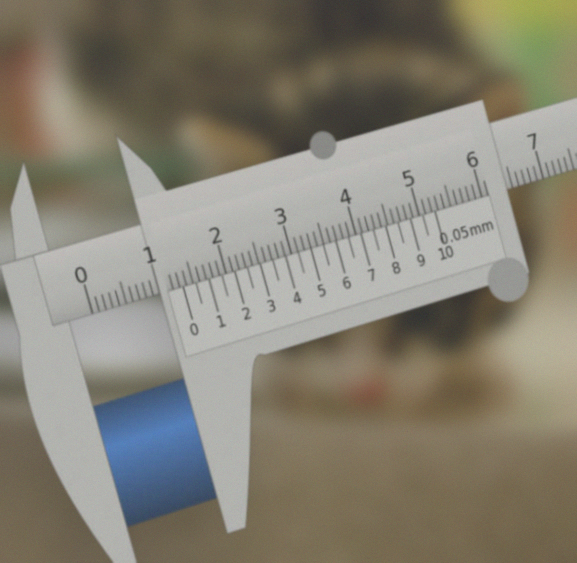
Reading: 13.5 mm
